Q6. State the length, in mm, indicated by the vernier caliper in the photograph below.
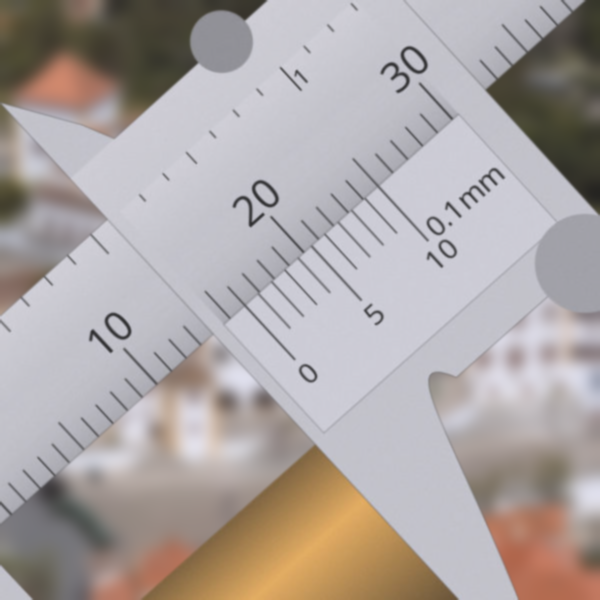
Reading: 16.0 mm
